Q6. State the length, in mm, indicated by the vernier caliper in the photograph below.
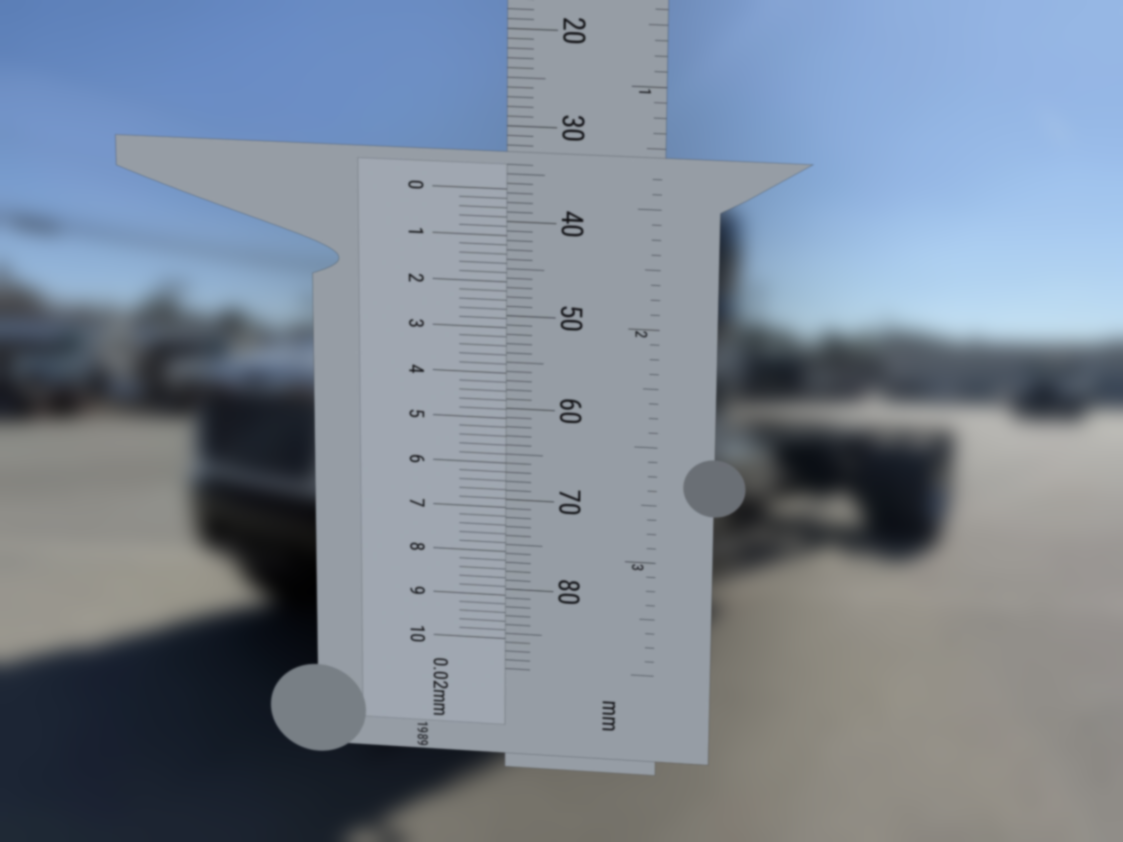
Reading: 36.6 mm
